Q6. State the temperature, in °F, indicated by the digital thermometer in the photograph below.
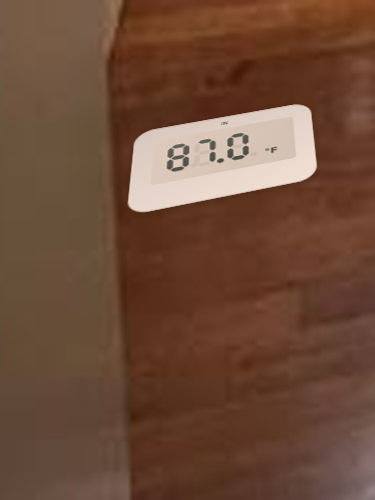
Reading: 87.0 °F
